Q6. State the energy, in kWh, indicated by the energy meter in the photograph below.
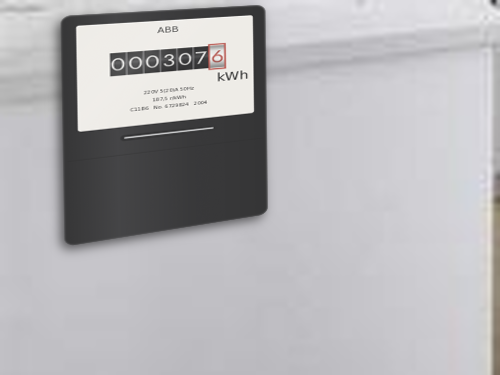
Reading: 307.6 kWh
